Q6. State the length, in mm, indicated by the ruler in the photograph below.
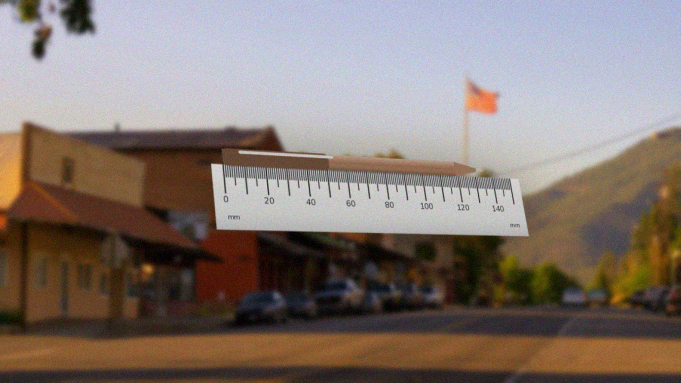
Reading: 135 mm
